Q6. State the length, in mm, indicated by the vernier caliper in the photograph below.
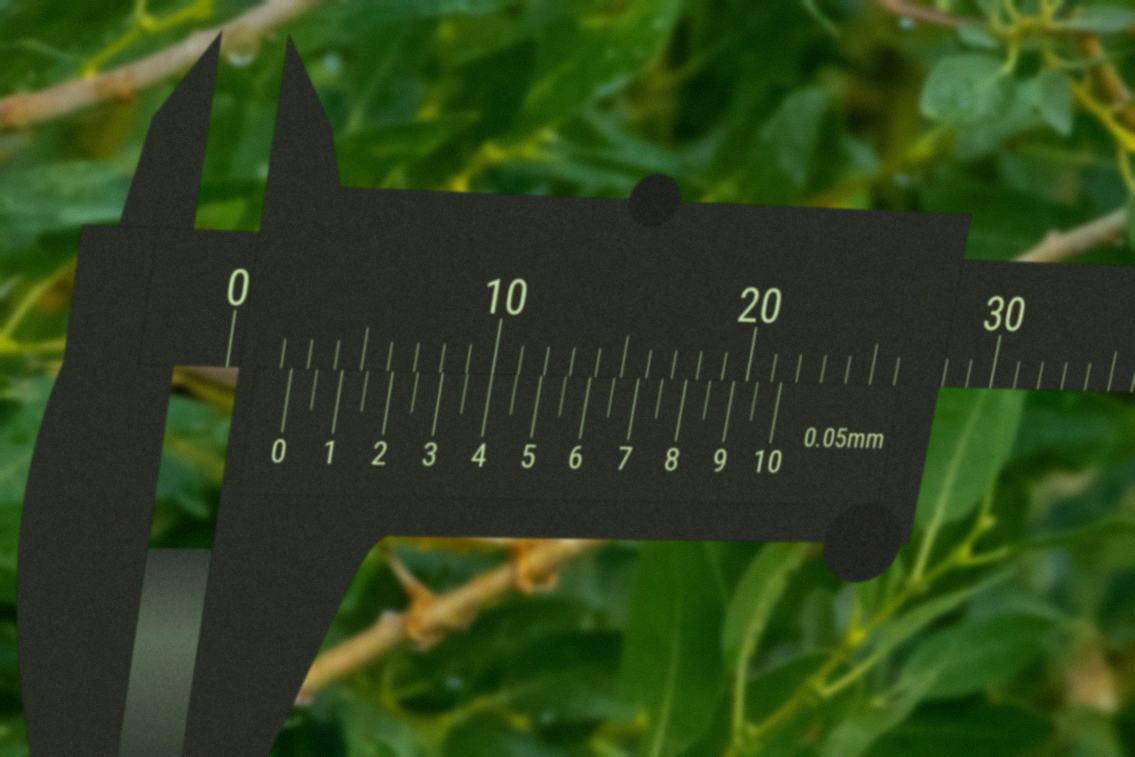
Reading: 2.4 mm
